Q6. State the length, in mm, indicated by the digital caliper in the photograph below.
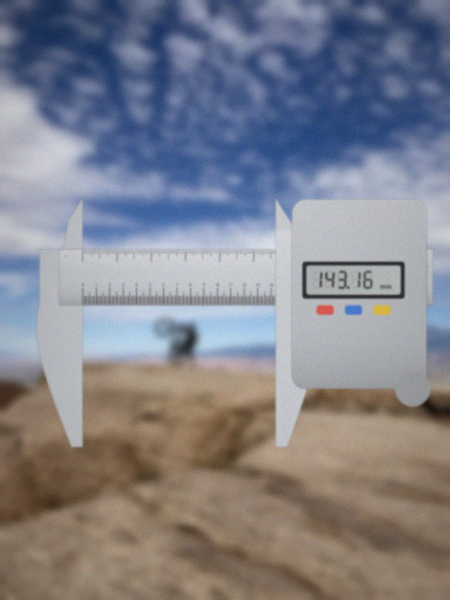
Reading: 143.16 mm
